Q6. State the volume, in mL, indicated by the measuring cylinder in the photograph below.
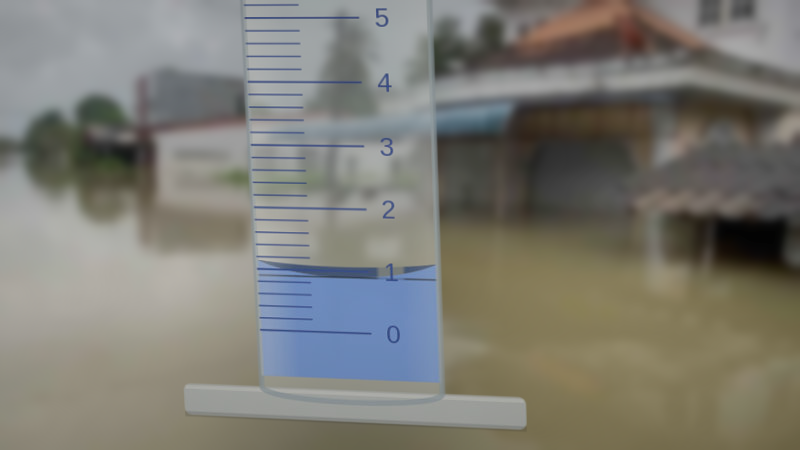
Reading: 0.9 mL
